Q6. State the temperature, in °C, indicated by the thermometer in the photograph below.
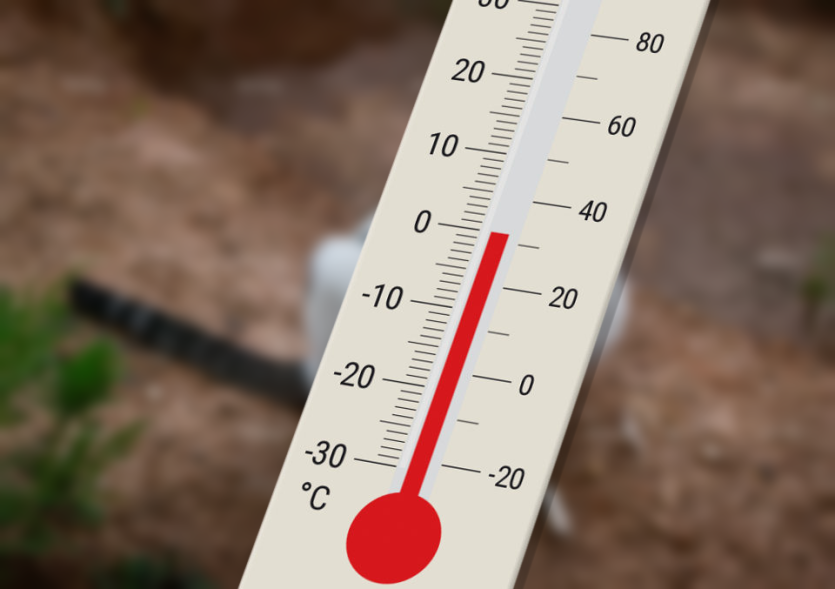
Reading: 0 °C
